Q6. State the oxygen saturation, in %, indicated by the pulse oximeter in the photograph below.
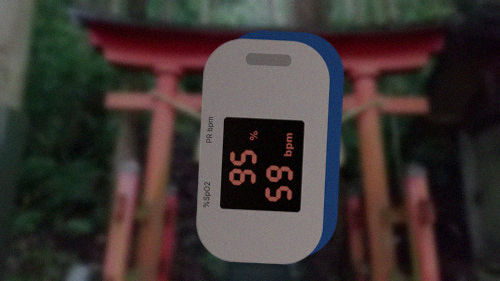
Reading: 95 %
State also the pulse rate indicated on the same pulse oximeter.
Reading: 59 bpm
